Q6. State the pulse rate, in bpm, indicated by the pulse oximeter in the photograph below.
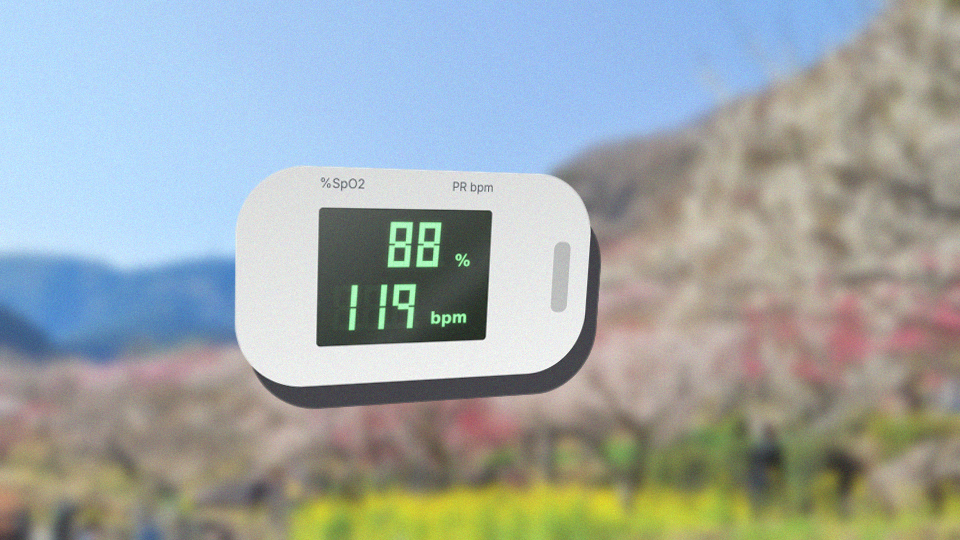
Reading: 119 bpm
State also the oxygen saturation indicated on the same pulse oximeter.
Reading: 88 %
